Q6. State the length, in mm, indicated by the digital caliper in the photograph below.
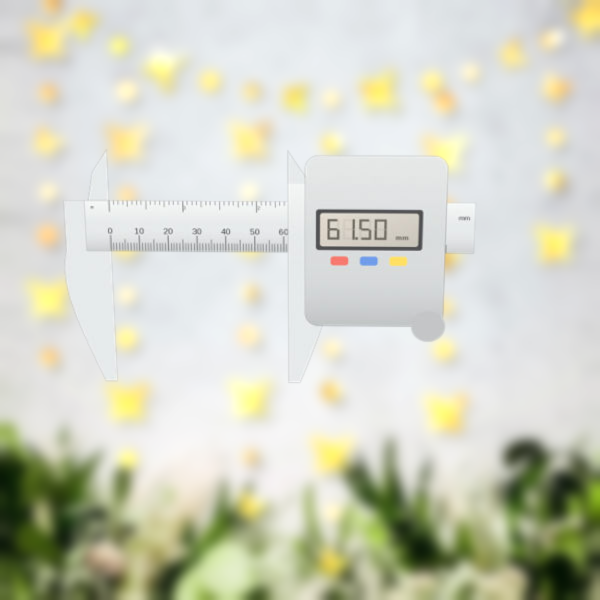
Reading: 61.50 mm
